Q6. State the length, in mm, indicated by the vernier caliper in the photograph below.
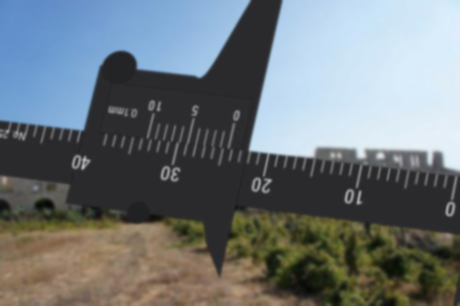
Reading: 24.4 mm
